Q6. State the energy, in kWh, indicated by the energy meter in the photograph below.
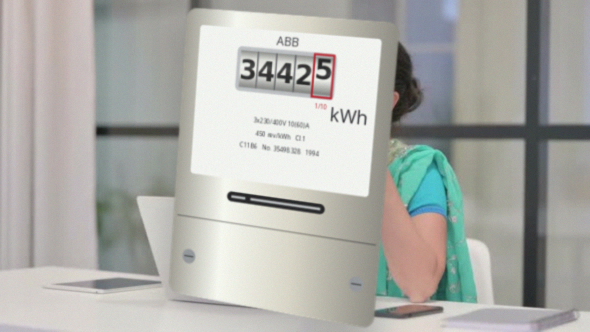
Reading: 3442.5 kWh
